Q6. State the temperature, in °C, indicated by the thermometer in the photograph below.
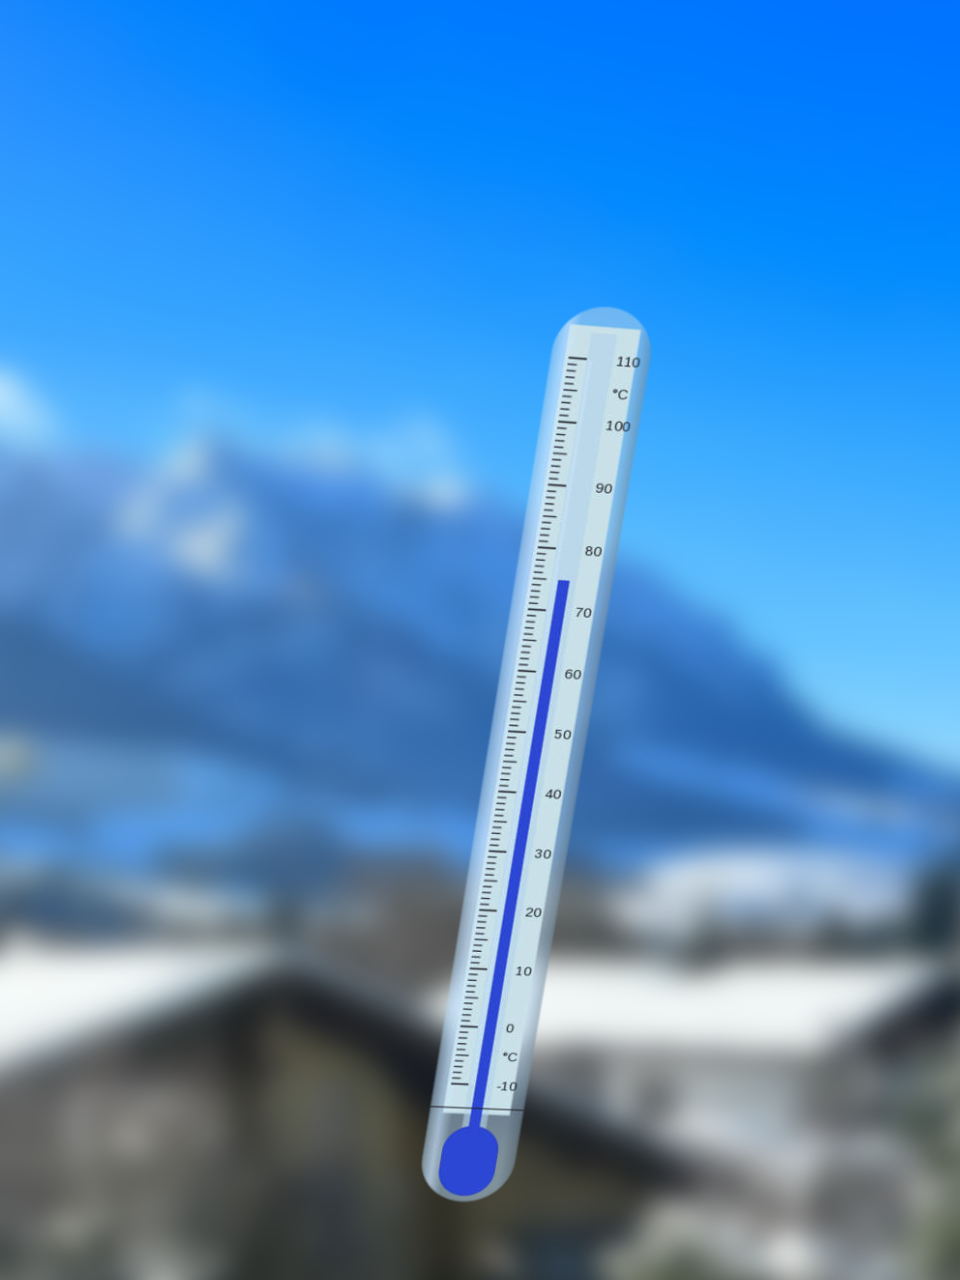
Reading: 75 °C
